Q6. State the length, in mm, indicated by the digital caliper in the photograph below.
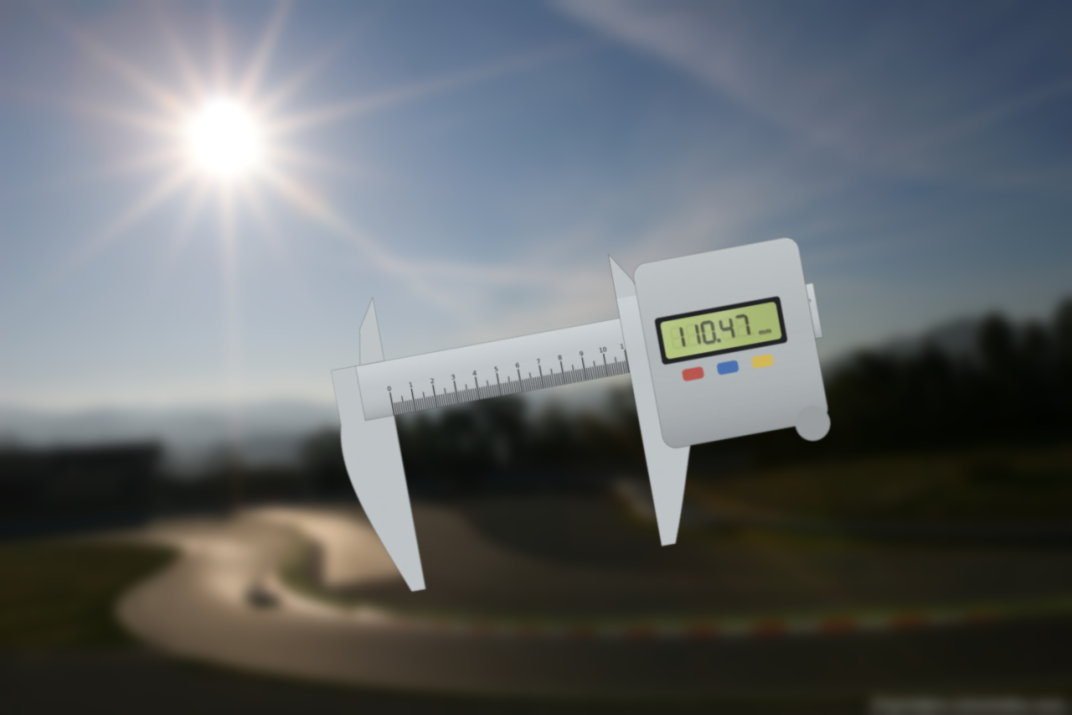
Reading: 110.47 mm
